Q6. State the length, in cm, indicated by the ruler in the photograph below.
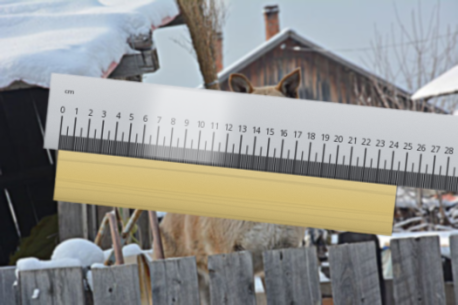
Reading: 24.5 cm
